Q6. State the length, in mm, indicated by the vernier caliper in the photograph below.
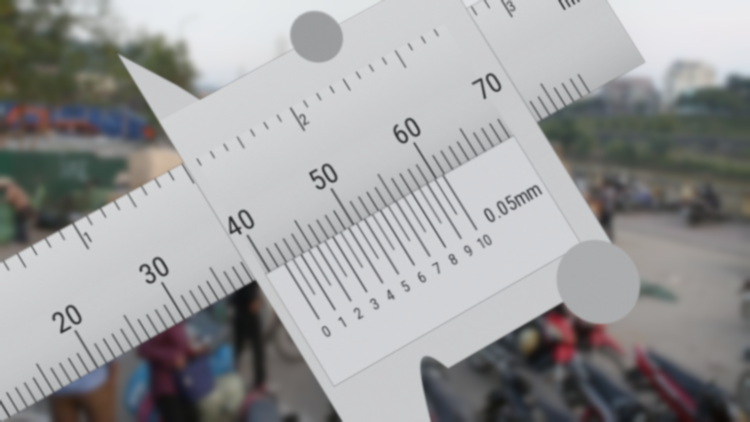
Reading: 41.8 mm
